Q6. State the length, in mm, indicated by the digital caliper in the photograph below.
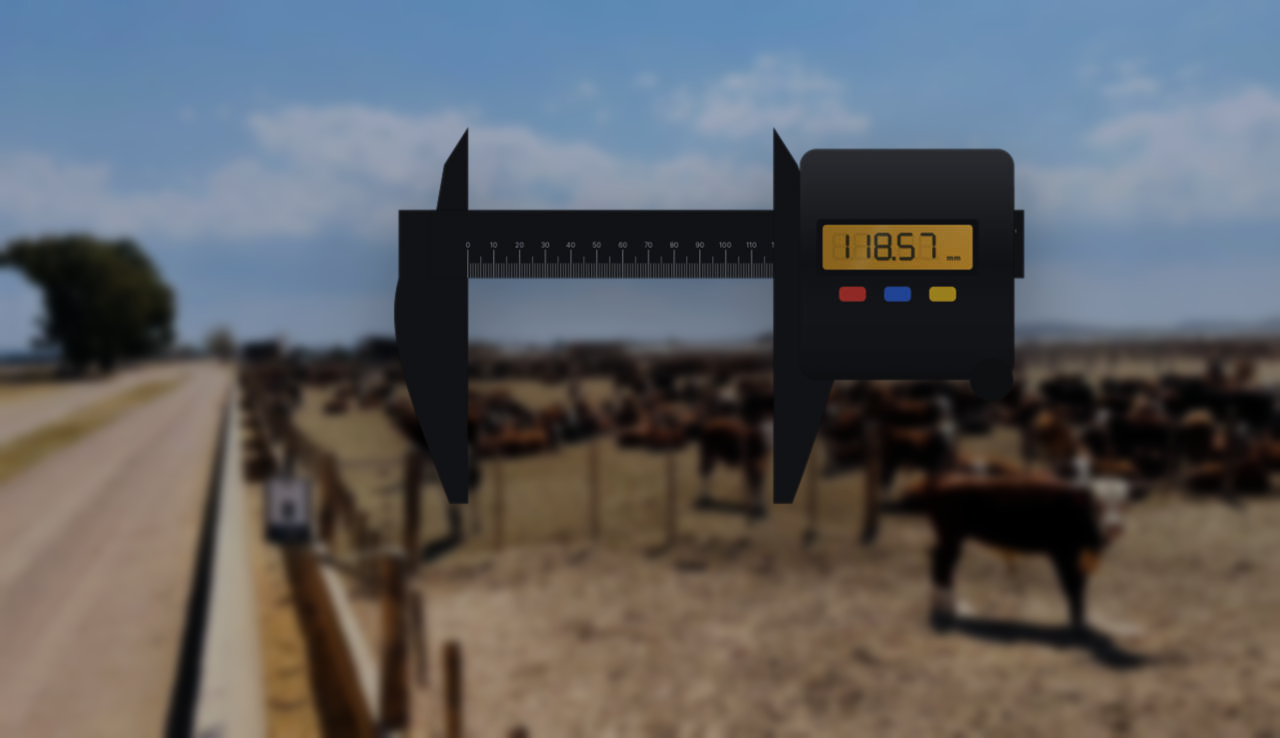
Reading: 118.57 mm
